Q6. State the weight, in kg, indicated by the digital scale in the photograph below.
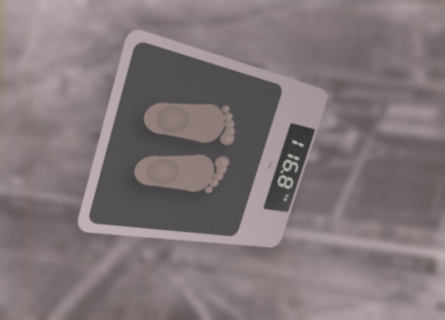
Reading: 116.8 kg
